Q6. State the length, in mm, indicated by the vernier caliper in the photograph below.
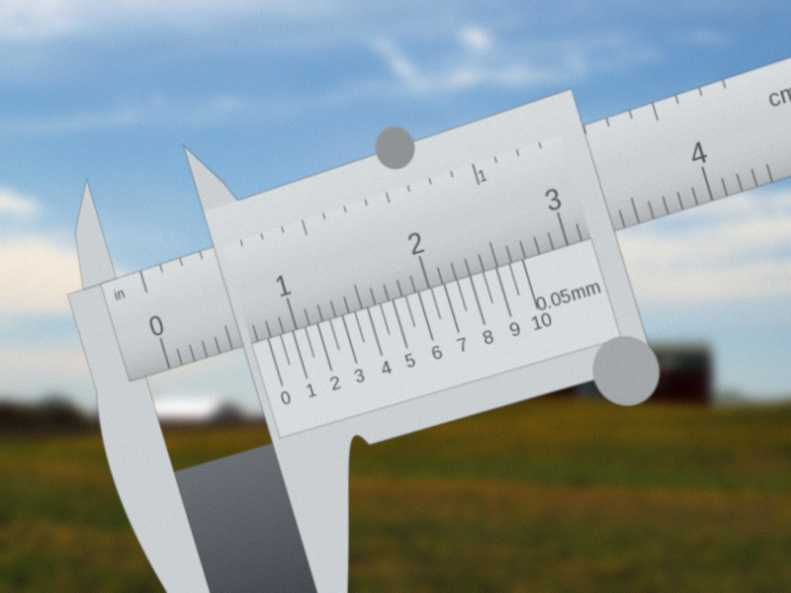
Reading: 7.8 mm
